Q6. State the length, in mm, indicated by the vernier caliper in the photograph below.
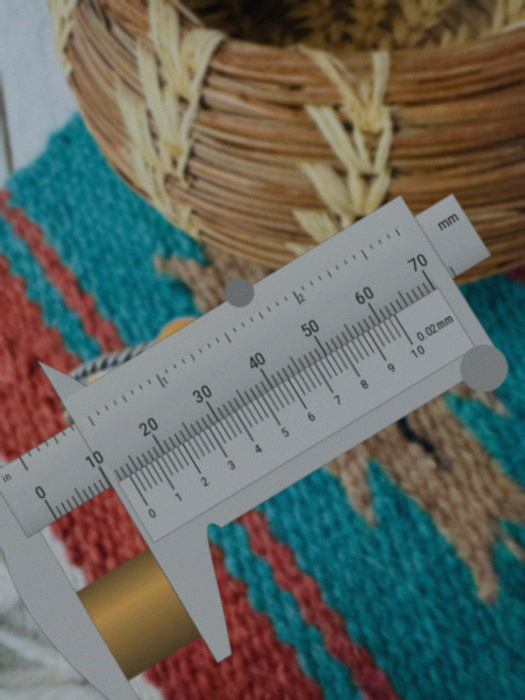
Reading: 13.5 mm
